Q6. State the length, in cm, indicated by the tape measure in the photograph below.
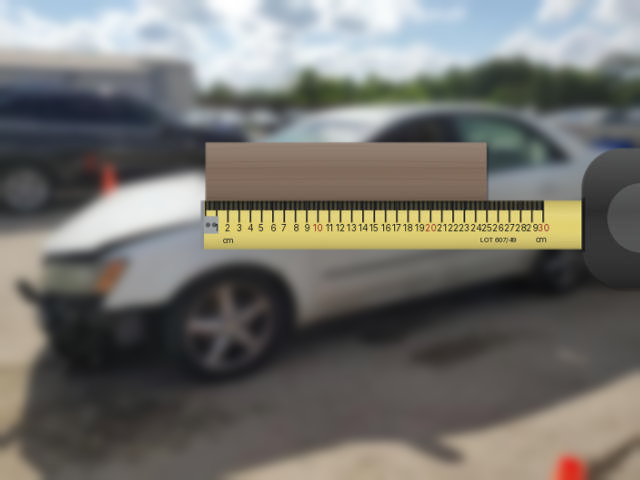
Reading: 25 cm
